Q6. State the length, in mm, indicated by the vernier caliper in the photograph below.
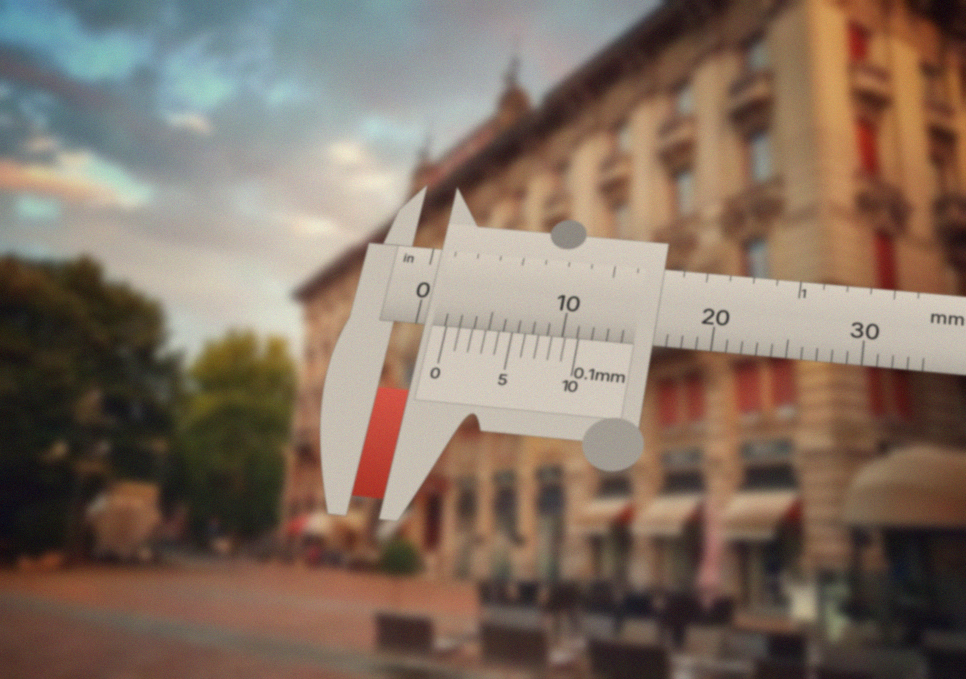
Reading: 2.1 mm
